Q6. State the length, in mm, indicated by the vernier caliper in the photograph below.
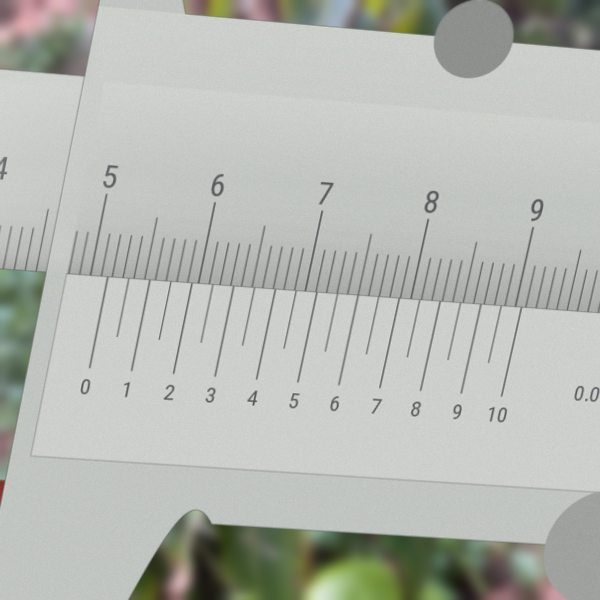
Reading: 51.6 mm
